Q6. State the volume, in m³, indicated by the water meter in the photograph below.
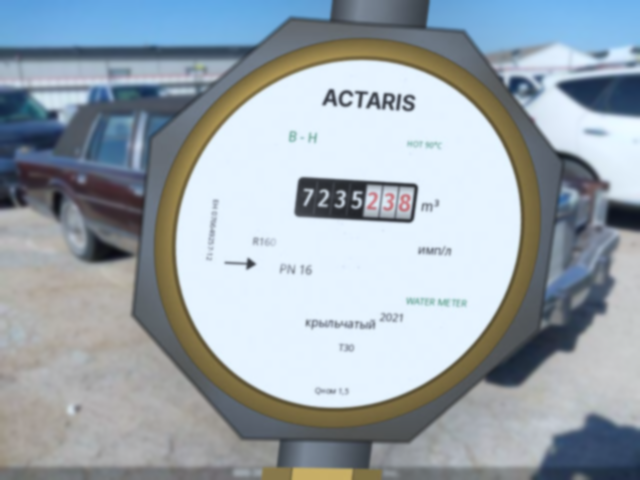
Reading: 7235.238 m³
